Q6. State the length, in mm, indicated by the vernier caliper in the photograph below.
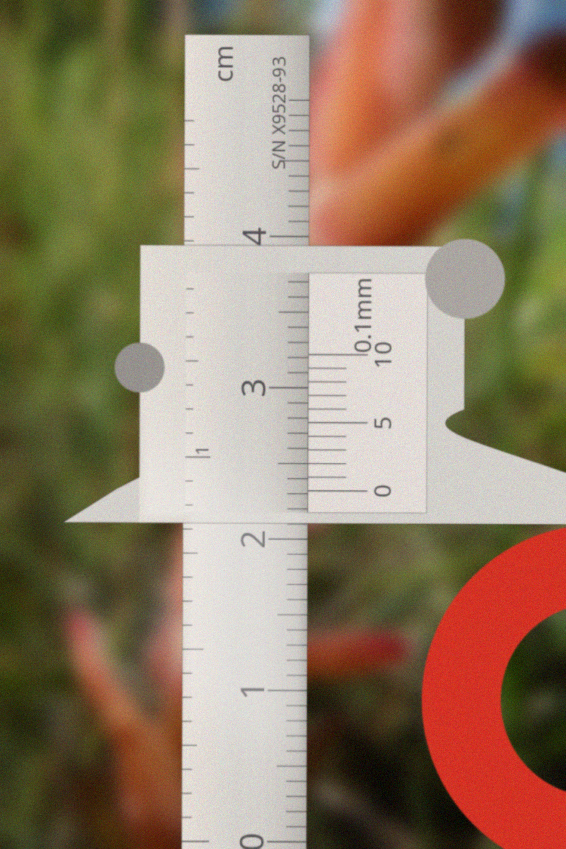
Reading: 23.2 mm
